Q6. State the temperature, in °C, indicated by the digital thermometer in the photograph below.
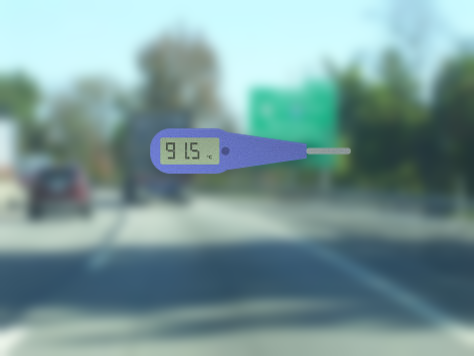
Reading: 91.5 °C
